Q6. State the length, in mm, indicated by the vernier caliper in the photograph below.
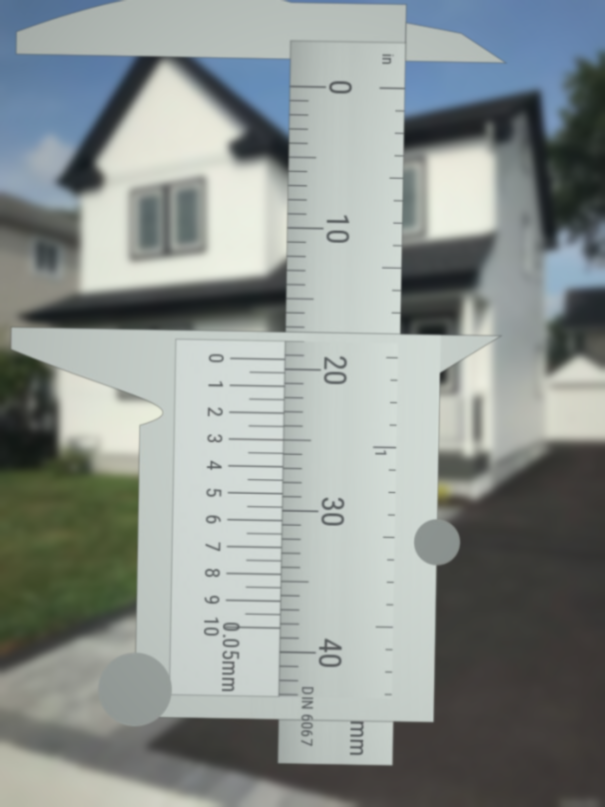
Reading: 19.3 mm
